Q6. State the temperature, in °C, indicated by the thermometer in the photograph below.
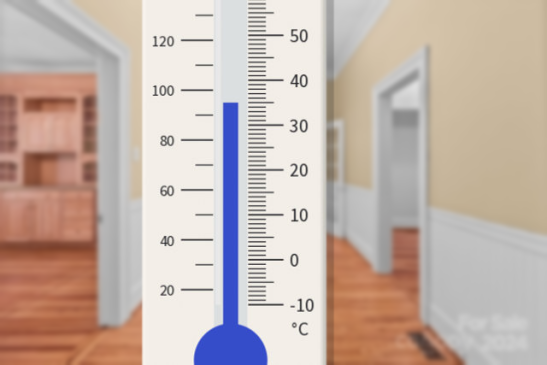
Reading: 35 °C
